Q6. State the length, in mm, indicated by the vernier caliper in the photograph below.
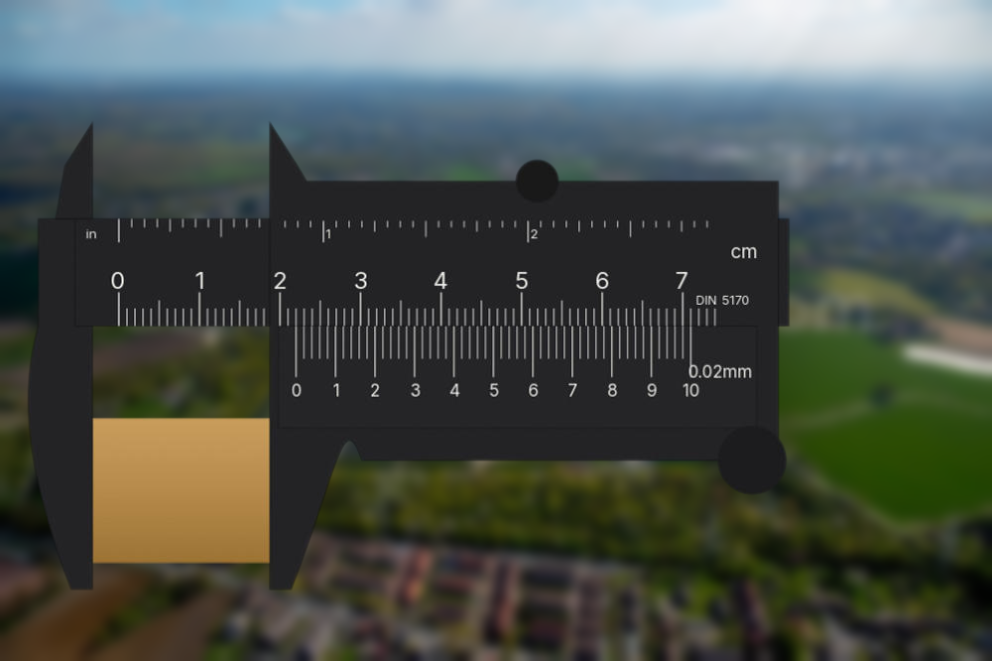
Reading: 22.0 mm
